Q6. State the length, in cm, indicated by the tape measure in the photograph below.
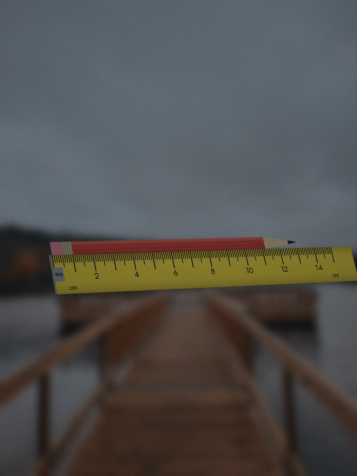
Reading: 13 cm
